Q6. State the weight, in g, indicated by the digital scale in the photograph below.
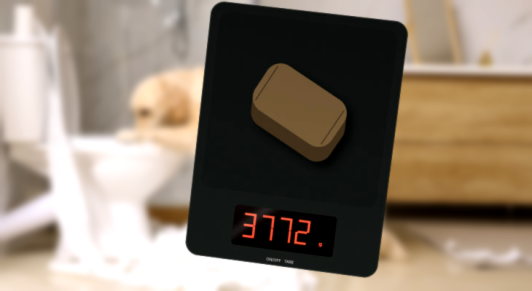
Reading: 3772 g
